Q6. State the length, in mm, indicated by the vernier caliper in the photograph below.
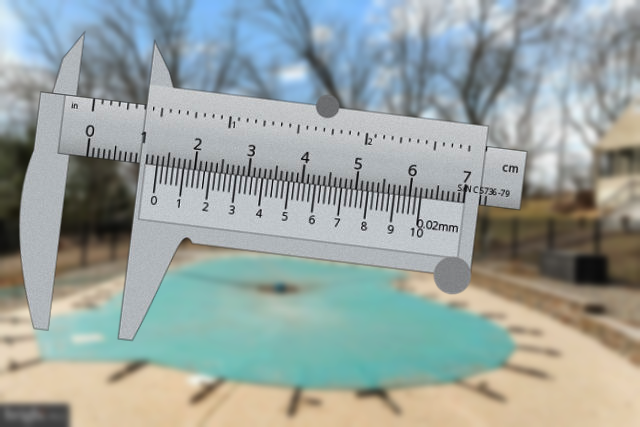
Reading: 13.0 mm
